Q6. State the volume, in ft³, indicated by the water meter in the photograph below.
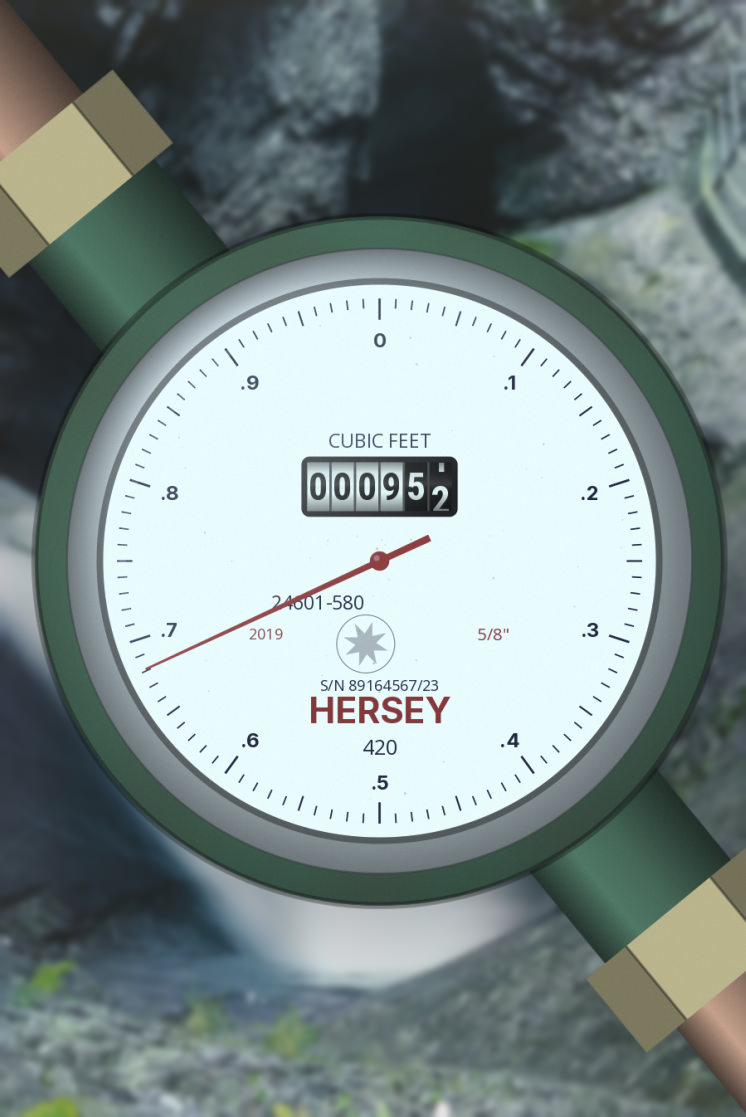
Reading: 951.68 ft³
